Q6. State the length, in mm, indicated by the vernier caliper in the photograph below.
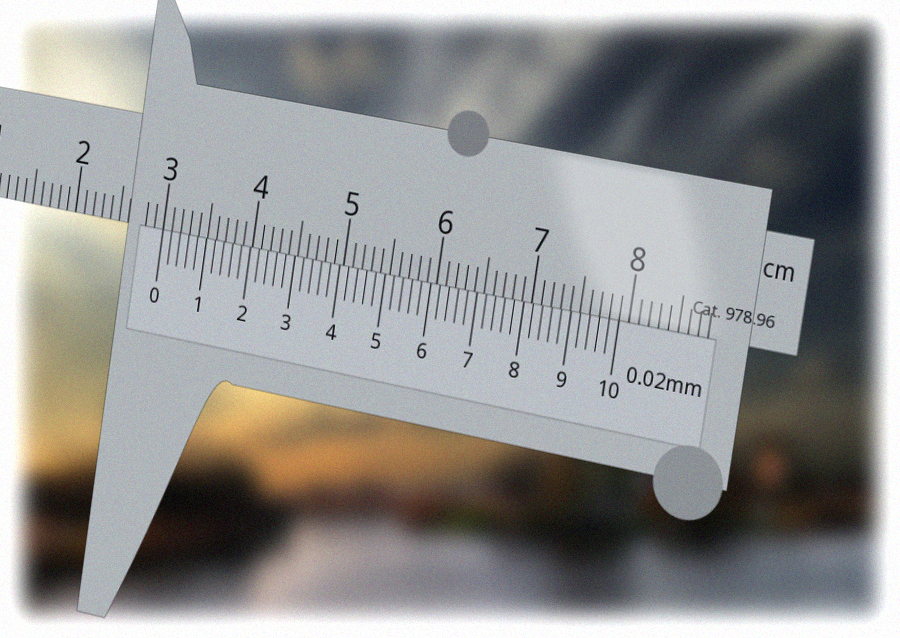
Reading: 30.0 mm
